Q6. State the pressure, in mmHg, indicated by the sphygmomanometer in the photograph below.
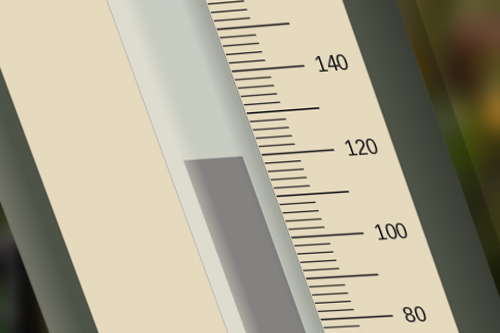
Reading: 120 mmHg
